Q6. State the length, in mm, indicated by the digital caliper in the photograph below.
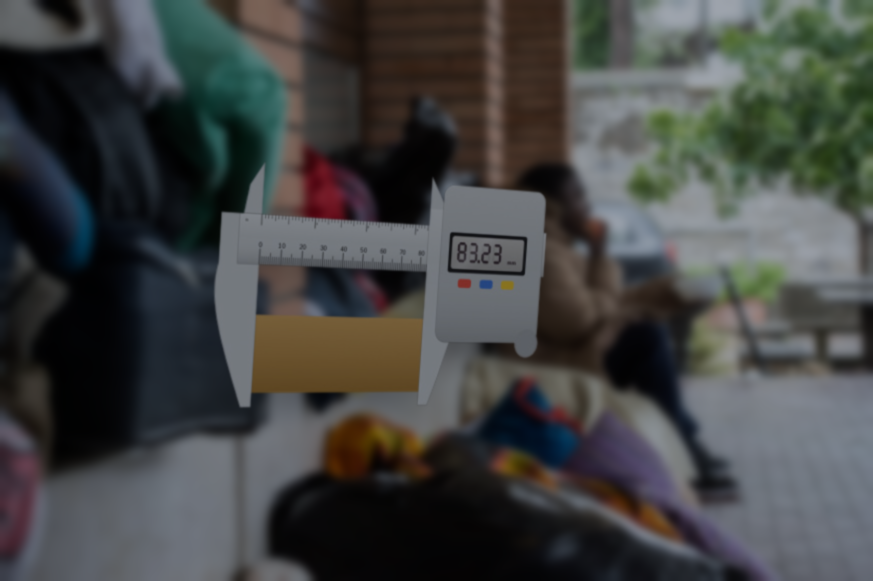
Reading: 83.23 mm
